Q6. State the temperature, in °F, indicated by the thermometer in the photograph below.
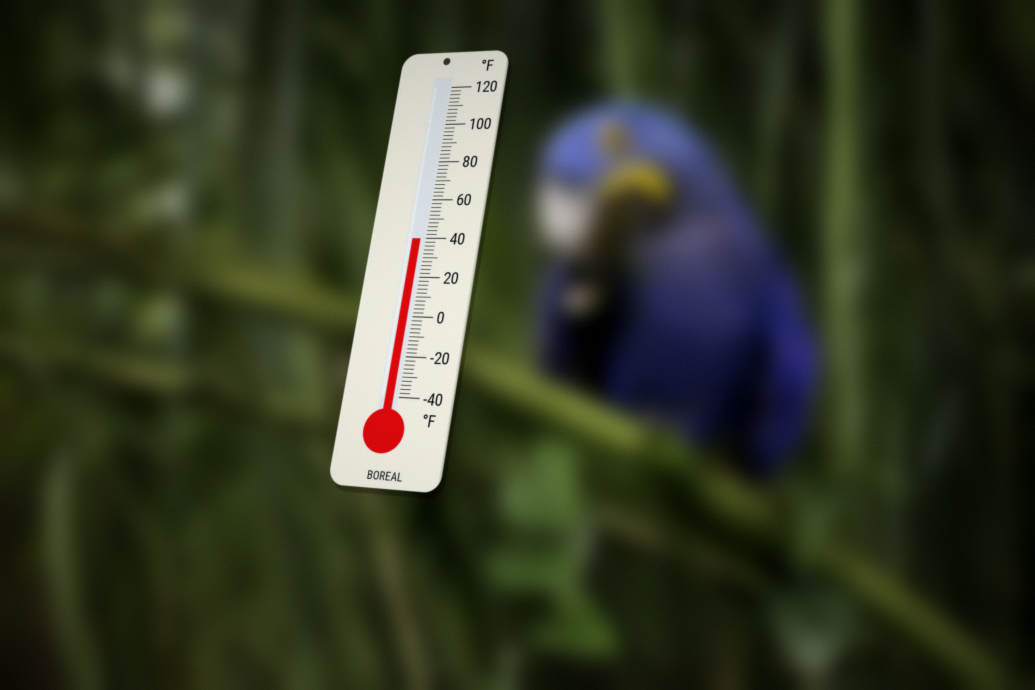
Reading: 40 °F
